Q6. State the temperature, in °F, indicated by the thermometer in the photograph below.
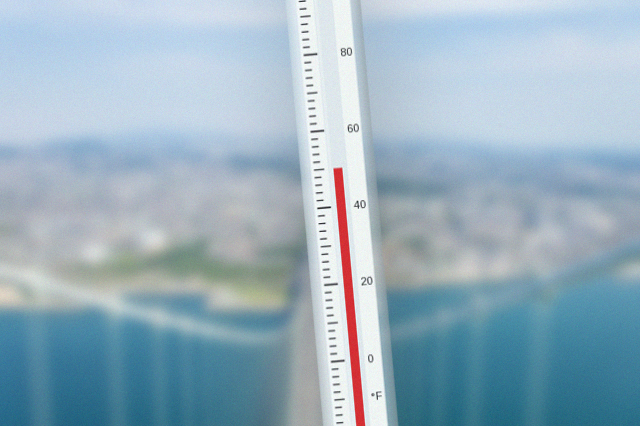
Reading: 50 °F
